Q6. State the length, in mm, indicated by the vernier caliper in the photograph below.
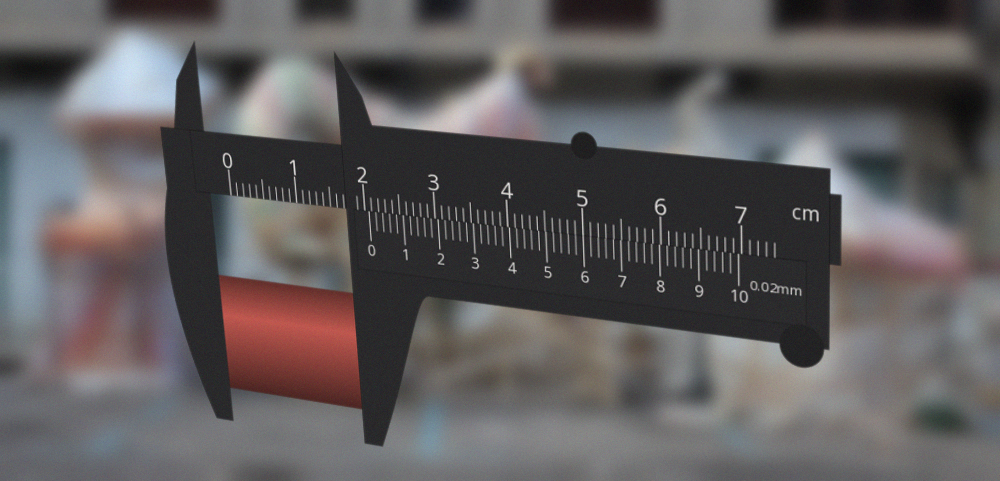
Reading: 20.6 mm
